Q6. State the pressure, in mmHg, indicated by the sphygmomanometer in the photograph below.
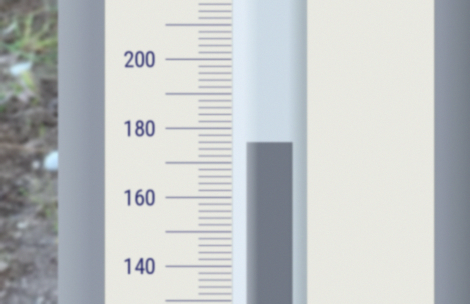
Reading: 176 mmHg
